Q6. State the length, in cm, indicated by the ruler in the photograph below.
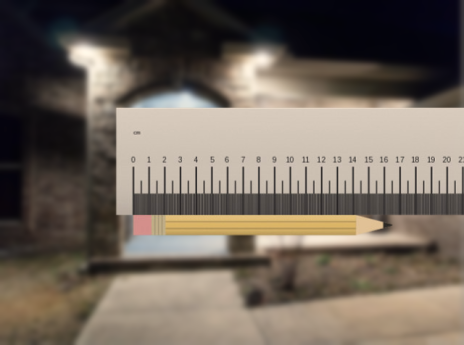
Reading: 16.5 cm
